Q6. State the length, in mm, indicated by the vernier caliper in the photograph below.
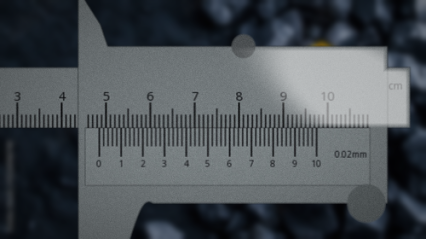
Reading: 48.5 mm
